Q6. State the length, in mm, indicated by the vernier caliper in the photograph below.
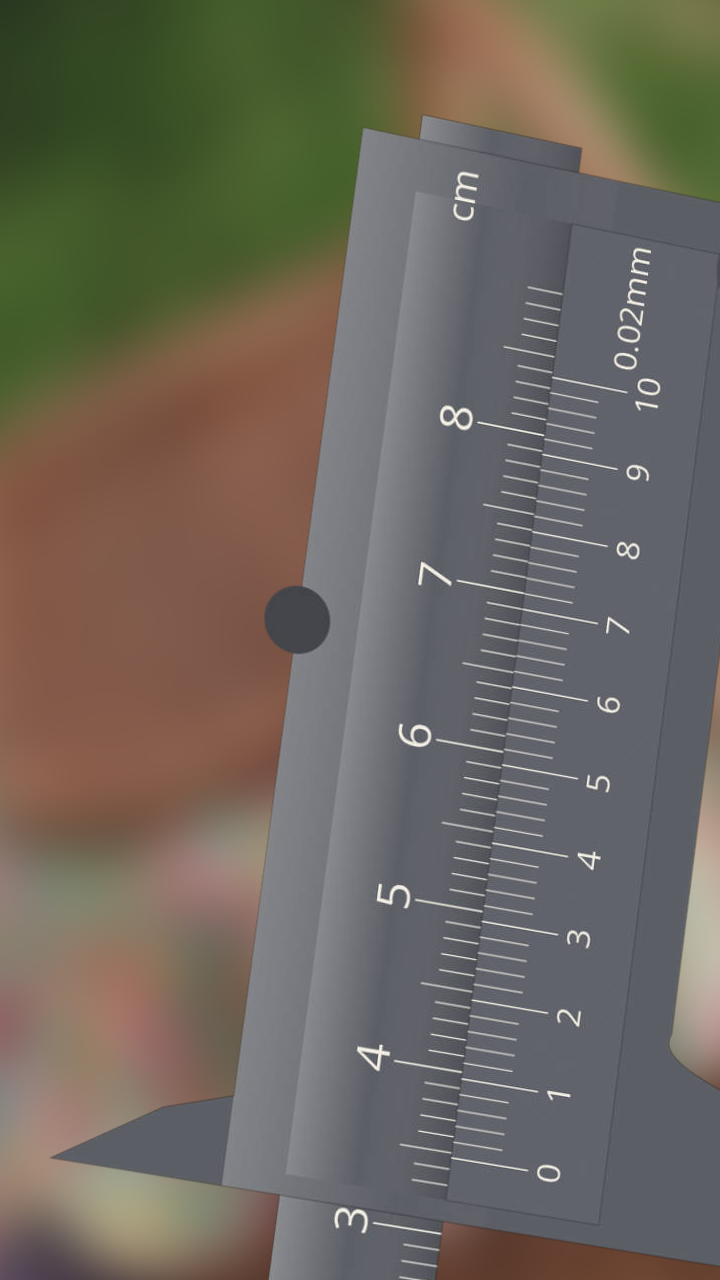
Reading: 34.7 mm
